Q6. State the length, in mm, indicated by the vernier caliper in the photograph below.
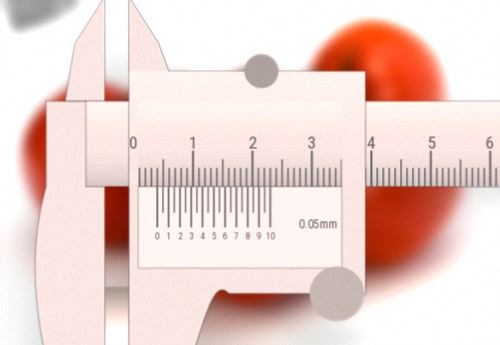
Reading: 4.0 mm
